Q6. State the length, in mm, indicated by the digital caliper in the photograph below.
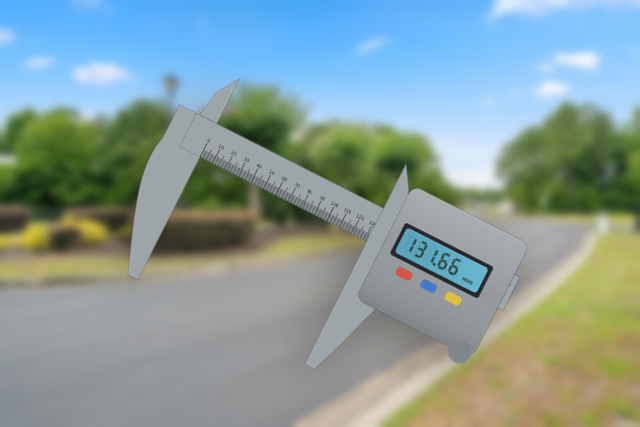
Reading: 131.66 mm
